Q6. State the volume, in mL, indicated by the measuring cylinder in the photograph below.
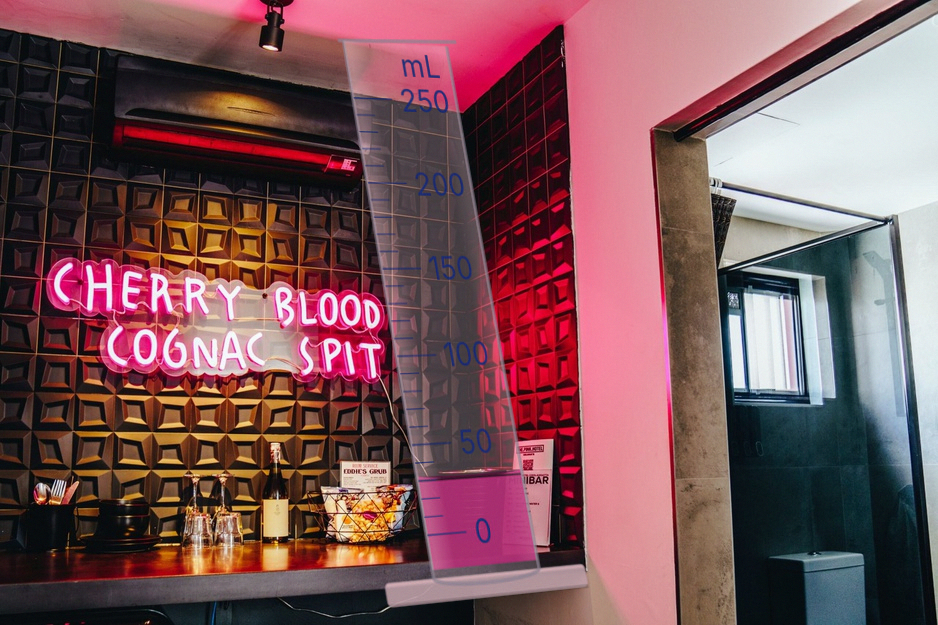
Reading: 30 mL
